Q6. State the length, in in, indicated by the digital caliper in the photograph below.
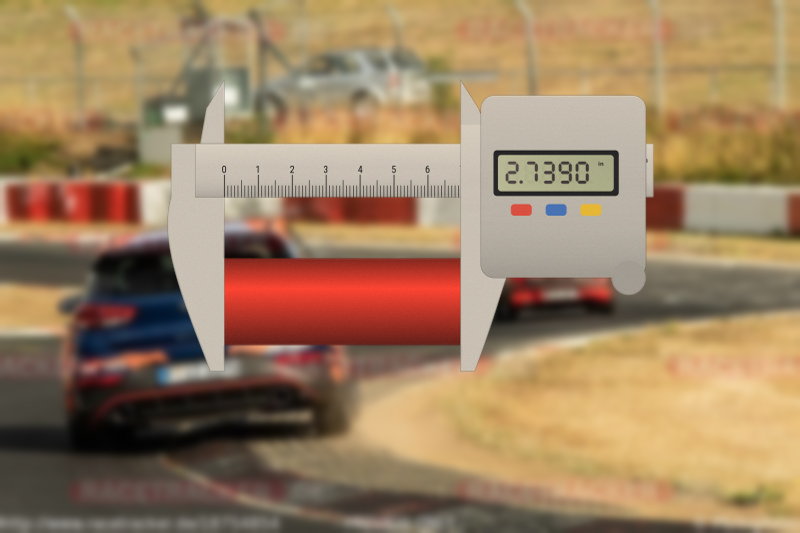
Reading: 2.7390 in
